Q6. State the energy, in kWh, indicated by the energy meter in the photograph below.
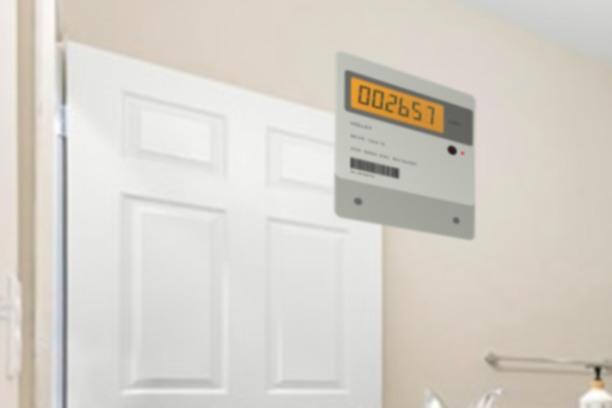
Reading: 2657 kWh
